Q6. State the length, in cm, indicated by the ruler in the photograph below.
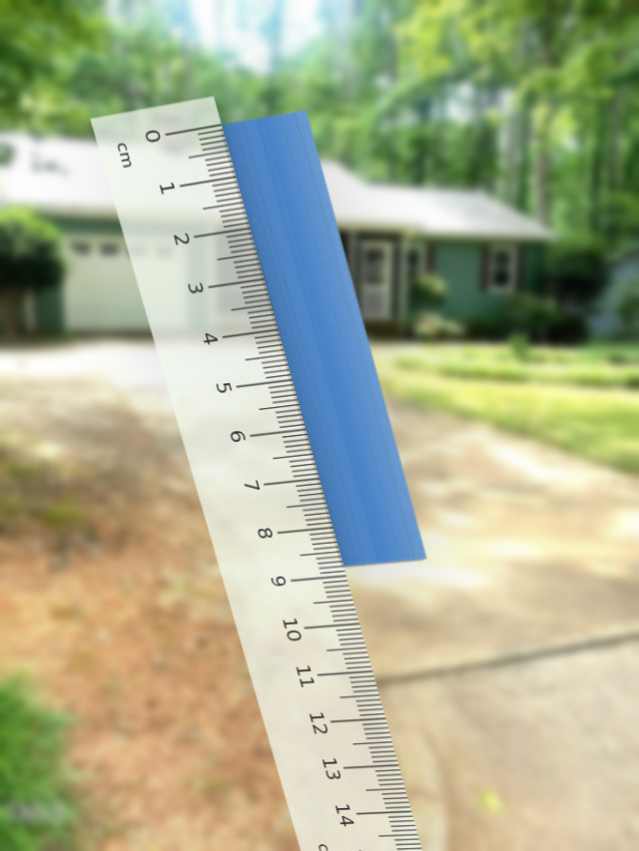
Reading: 8.8 cm
